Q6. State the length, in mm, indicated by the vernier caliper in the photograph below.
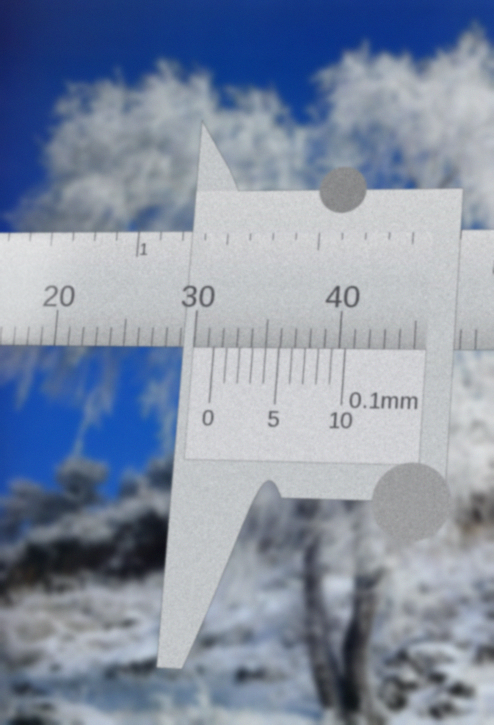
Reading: 31.4 mm
